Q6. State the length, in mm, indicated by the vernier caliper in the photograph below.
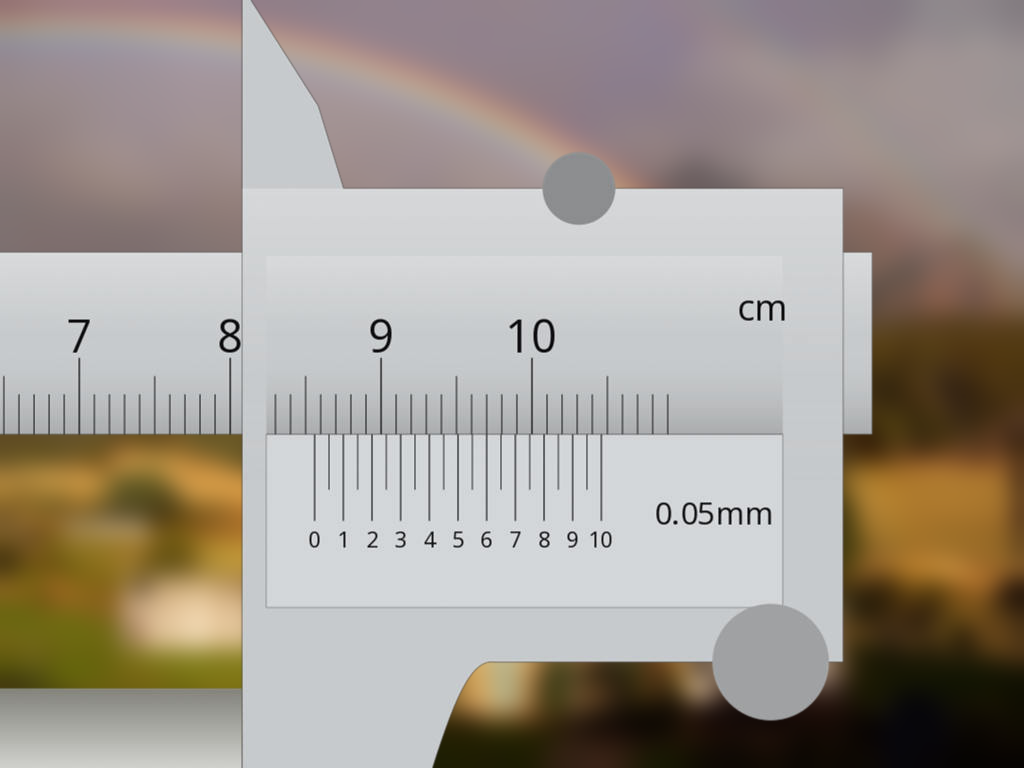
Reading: 85.6 mm
